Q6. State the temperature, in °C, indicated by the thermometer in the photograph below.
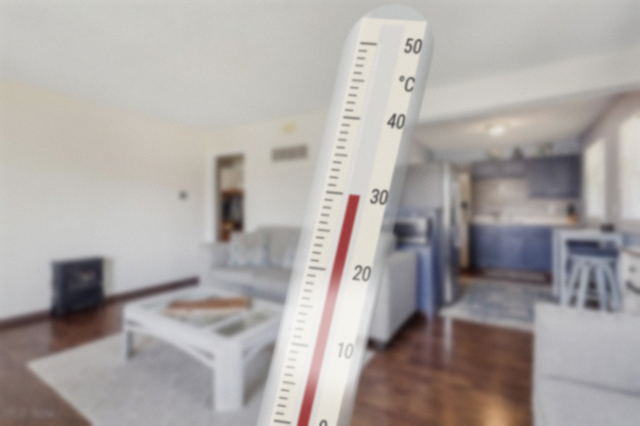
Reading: 30 °C
